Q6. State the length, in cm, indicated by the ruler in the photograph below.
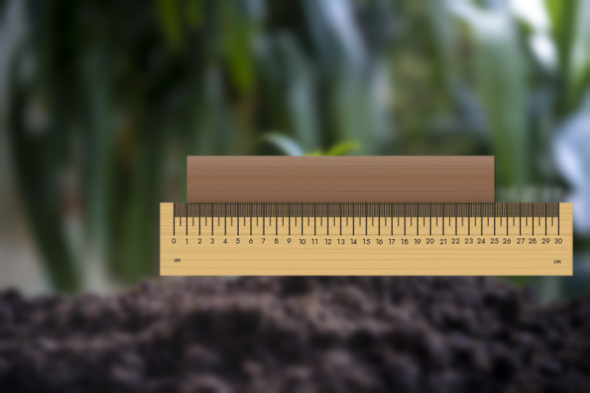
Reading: 24 cm
